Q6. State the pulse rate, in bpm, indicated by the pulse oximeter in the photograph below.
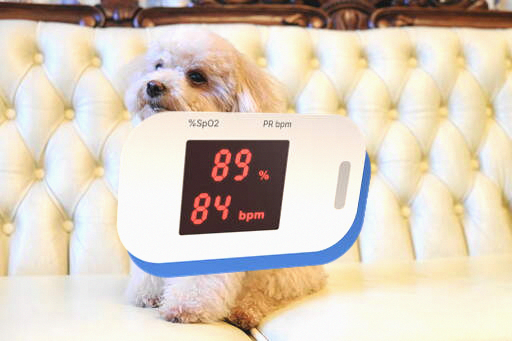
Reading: 84 bpm
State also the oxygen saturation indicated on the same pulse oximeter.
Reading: 89 %
